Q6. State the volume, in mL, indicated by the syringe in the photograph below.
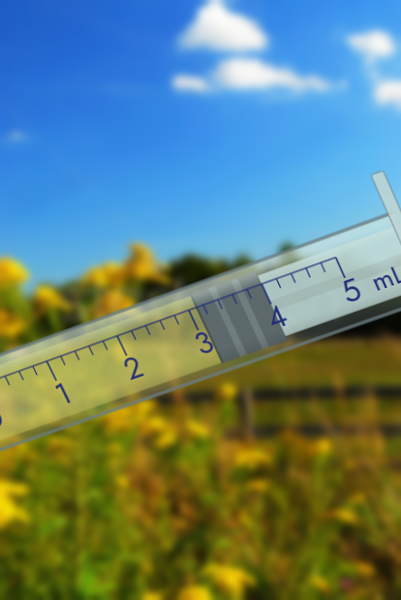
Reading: 3.1 mL
